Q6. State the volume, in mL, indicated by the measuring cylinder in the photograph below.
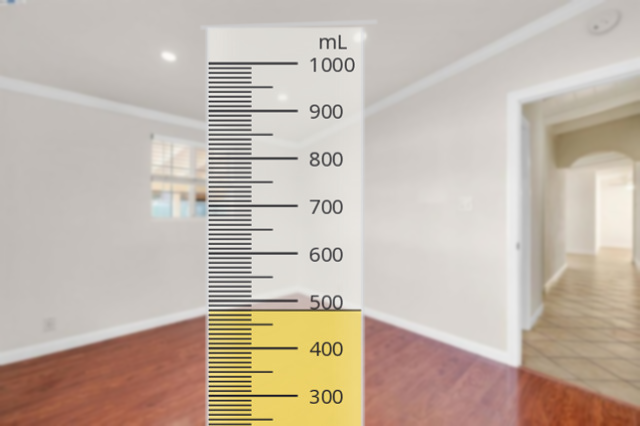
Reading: 480 mL
